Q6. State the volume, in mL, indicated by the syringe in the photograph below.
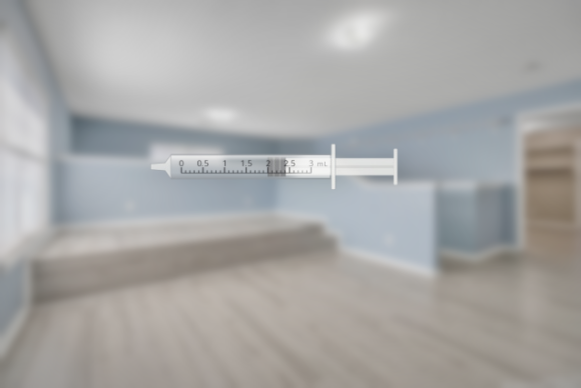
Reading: 2 mL
